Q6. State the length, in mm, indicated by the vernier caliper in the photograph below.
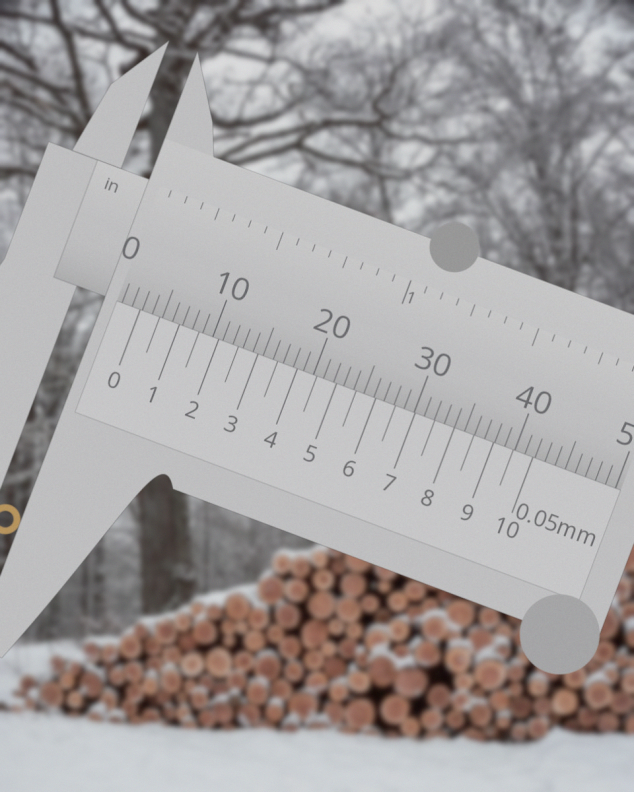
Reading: 2.8 mm
